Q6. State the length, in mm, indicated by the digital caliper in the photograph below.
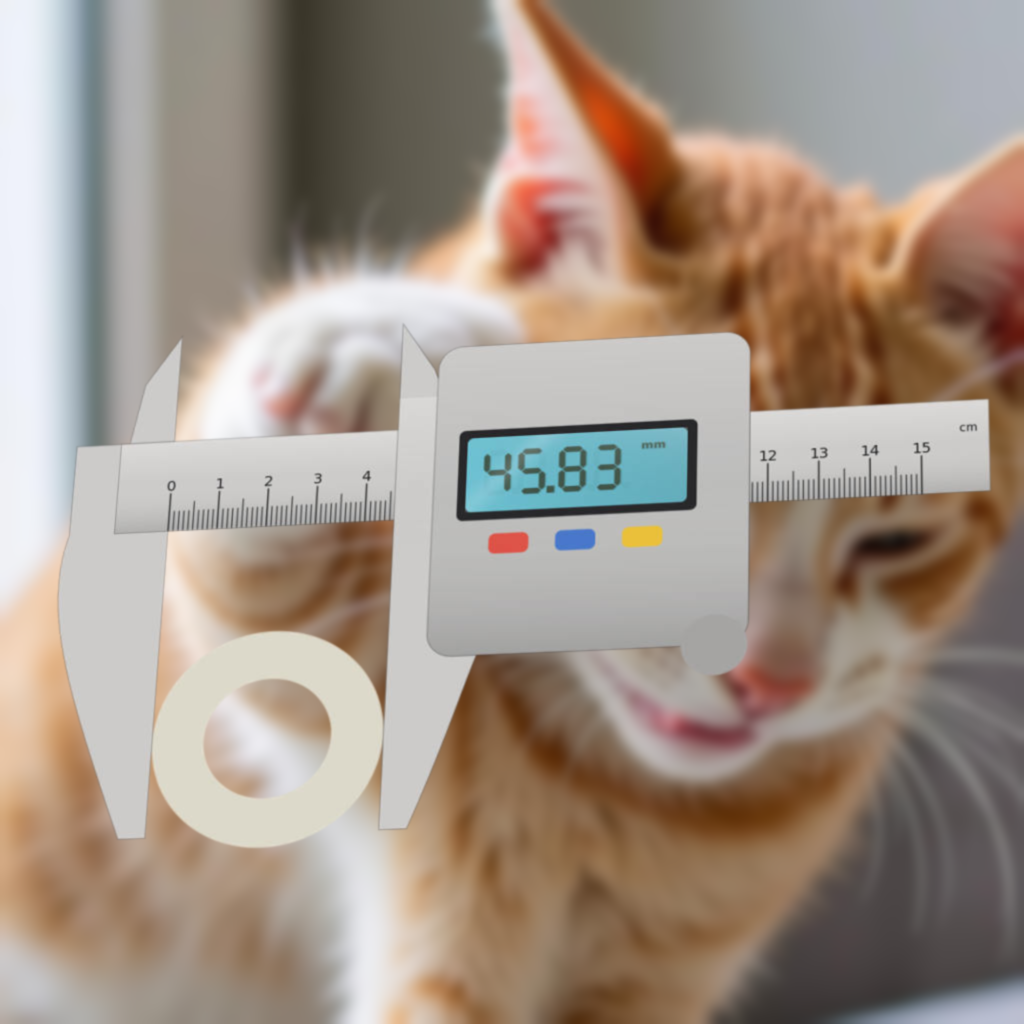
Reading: 45.83 mm
